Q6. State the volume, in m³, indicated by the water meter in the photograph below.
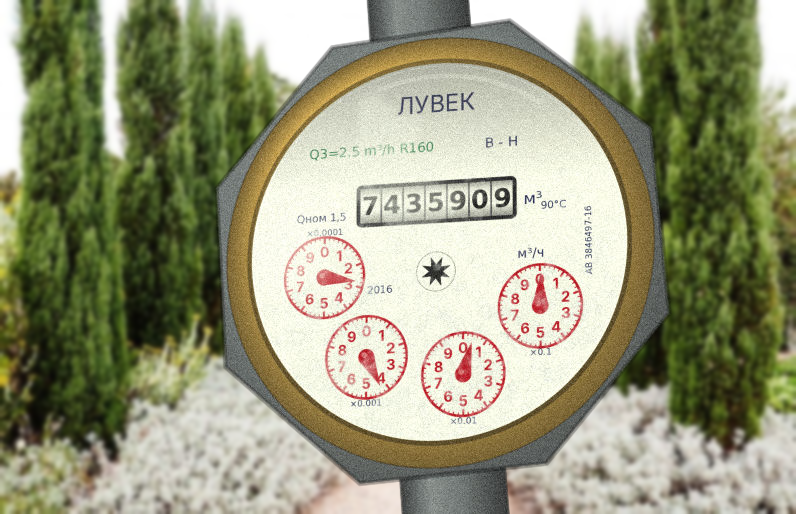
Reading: 7435909.0042 m³
